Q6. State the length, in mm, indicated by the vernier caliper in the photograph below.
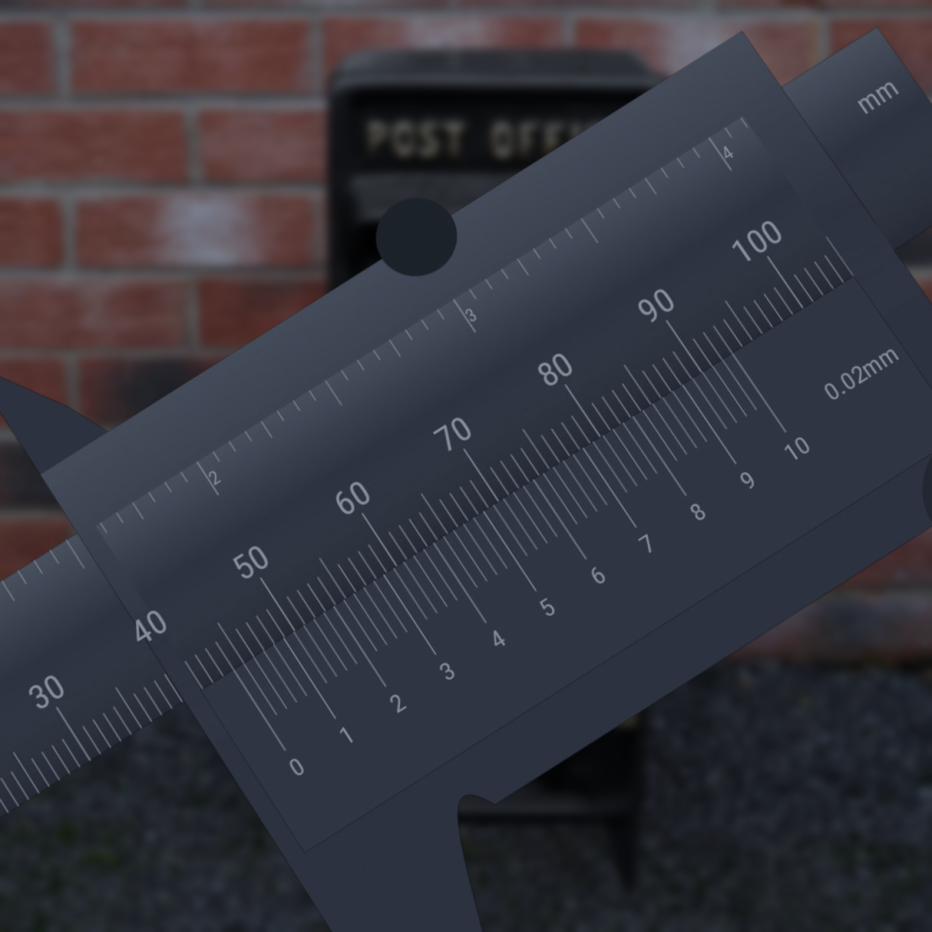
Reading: 44.0 mm
